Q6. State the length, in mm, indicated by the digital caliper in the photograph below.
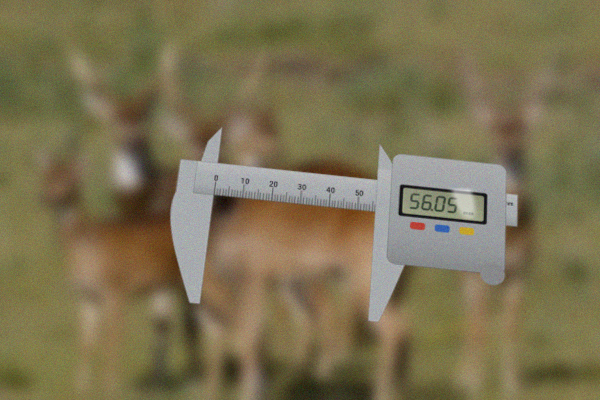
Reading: 56.05 mm
